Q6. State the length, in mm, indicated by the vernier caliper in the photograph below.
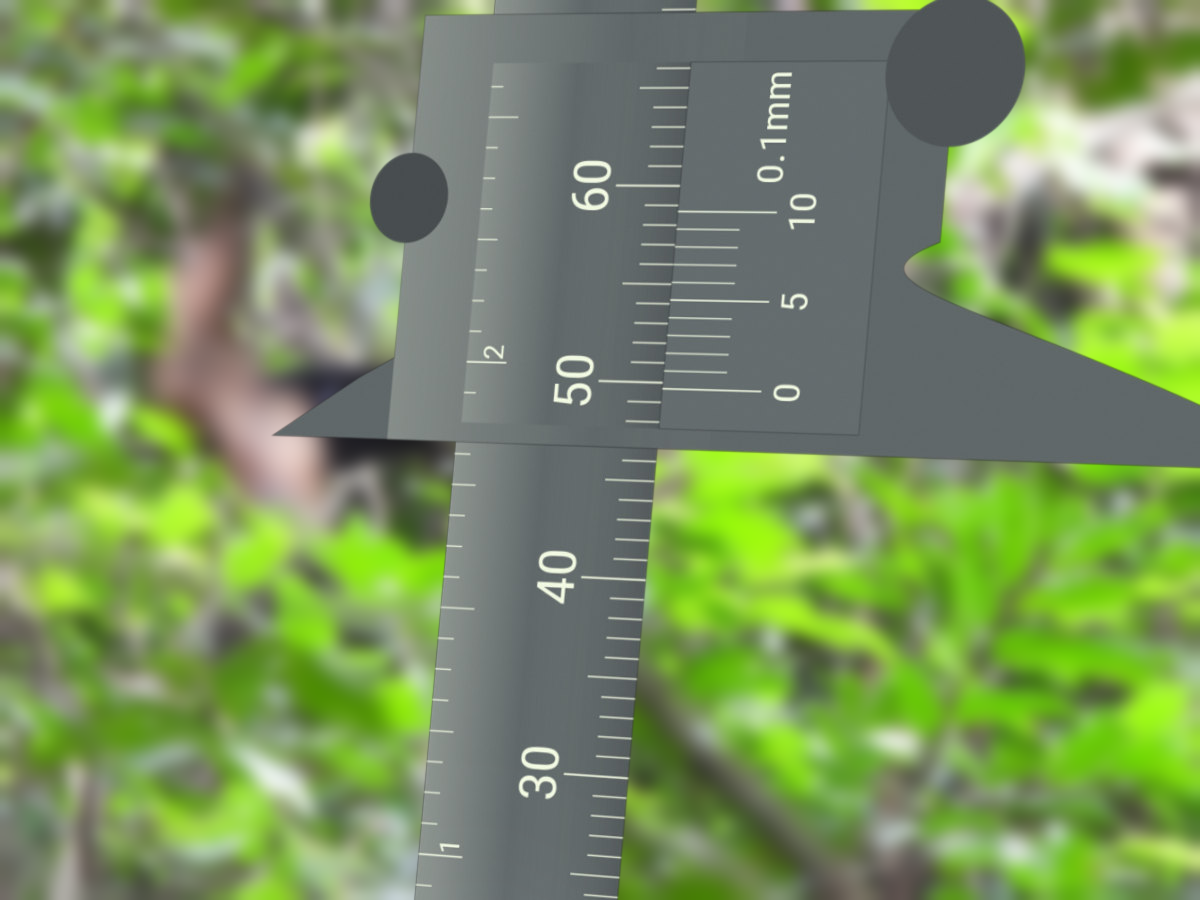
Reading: 49.7 mm
